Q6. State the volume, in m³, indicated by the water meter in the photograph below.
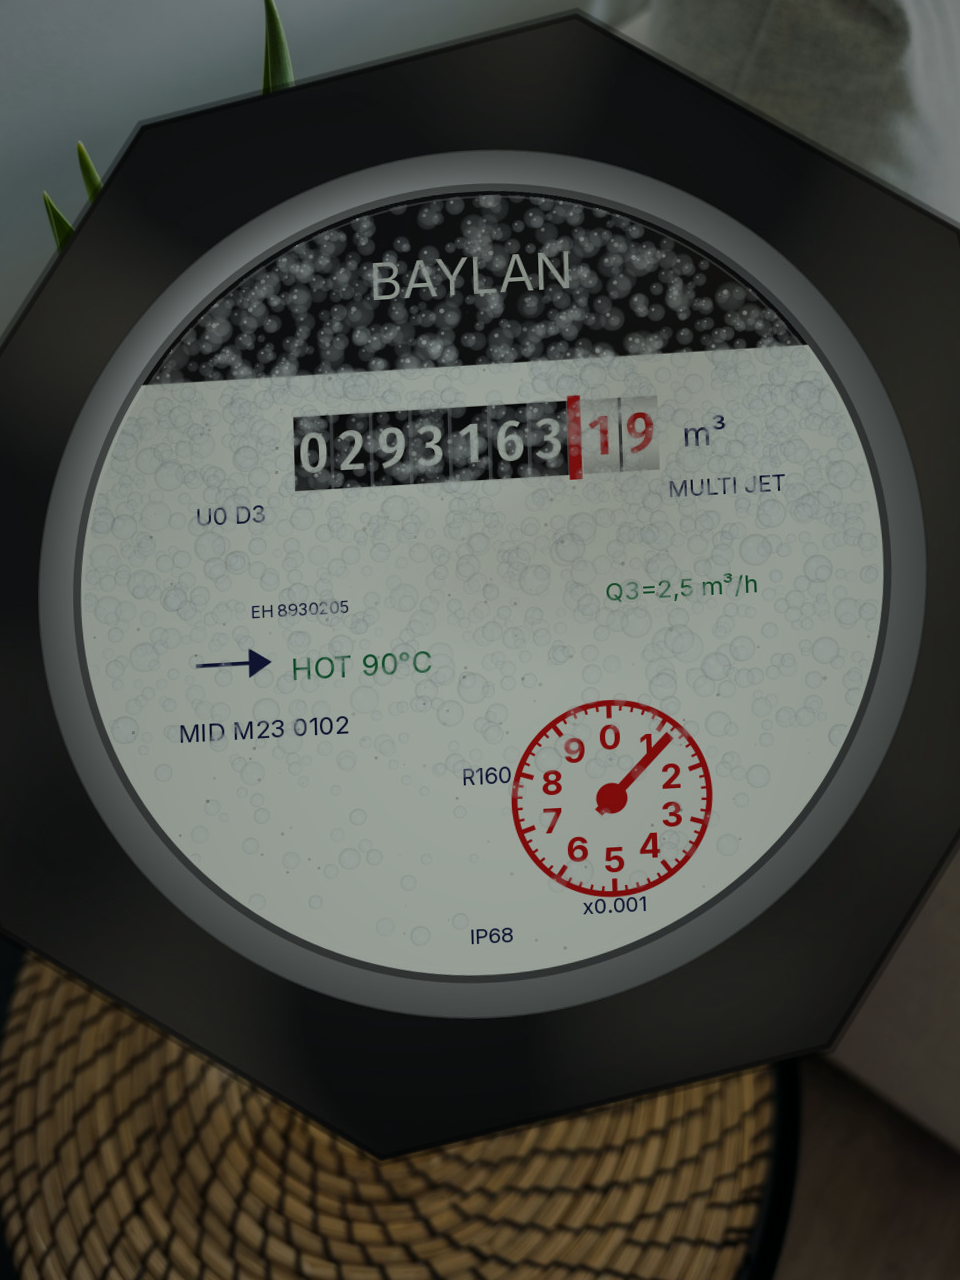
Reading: 293163.191 m³
